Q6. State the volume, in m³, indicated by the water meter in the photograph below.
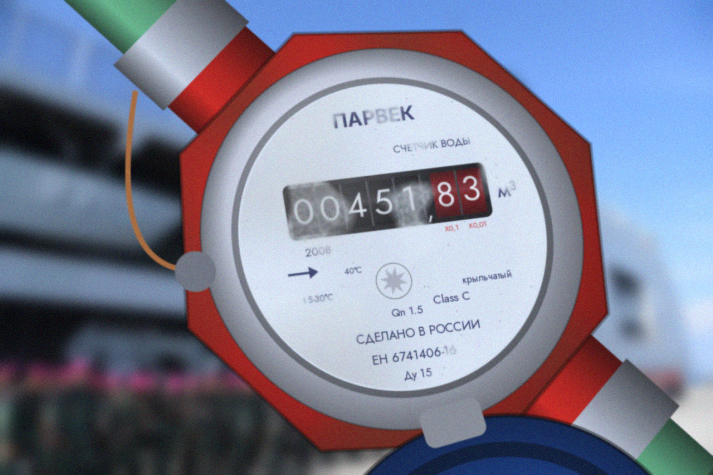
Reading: 451.83 m³
